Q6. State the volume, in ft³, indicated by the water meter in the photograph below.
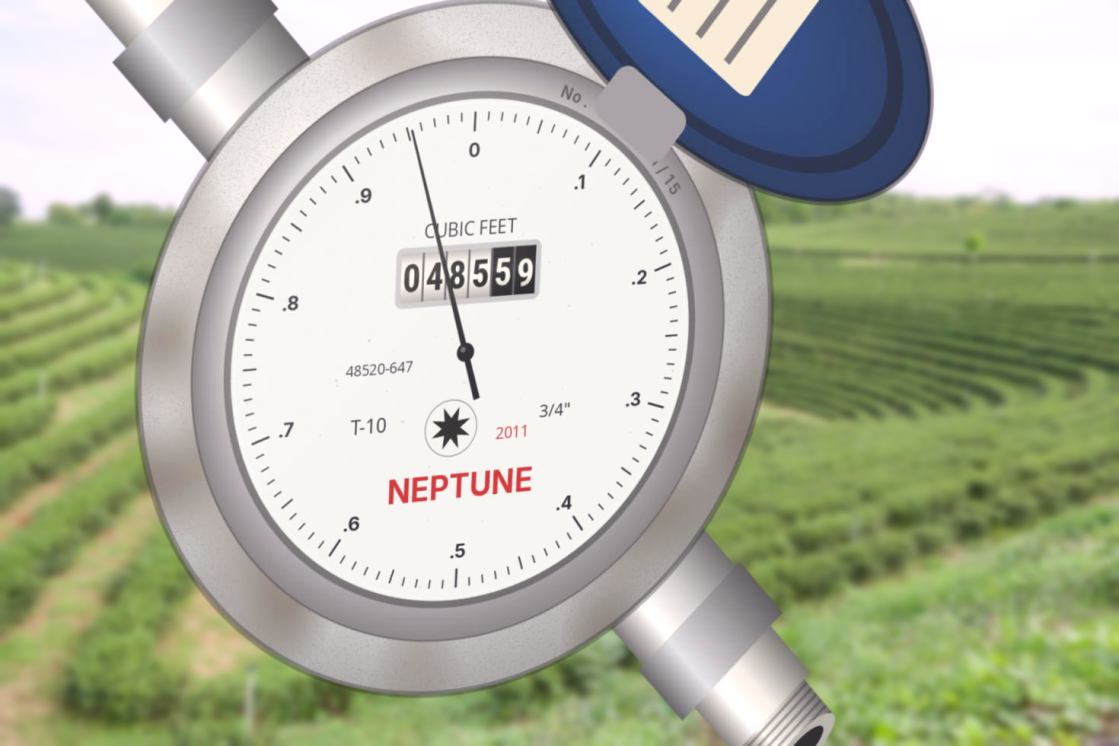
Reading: 48558.95 ft³
